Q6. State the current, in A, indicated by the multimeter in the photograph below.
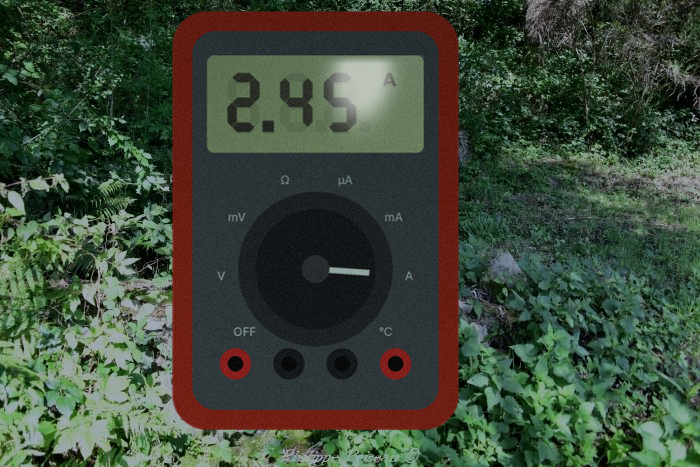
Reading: 2.45 A
